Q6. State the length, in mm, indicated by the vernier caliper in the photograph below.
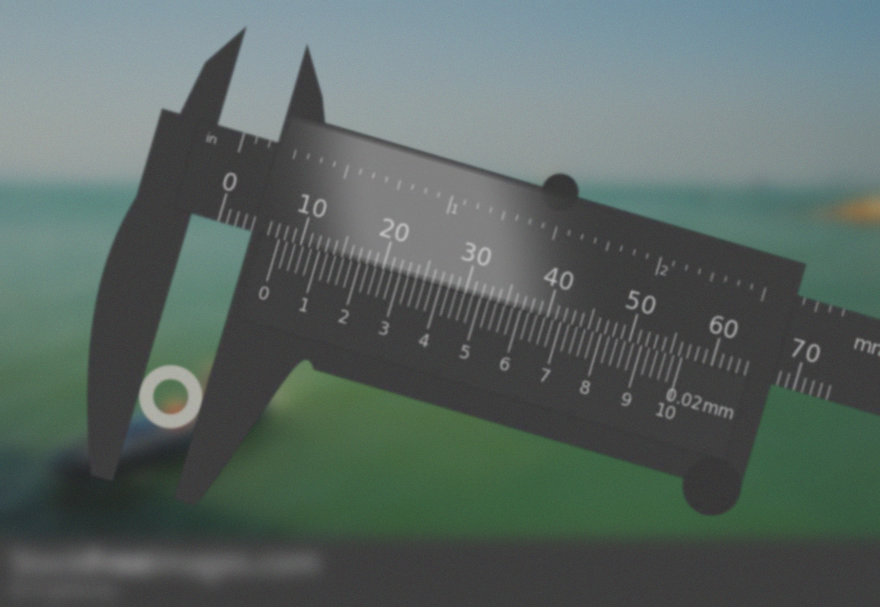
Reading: 7.4 mm
